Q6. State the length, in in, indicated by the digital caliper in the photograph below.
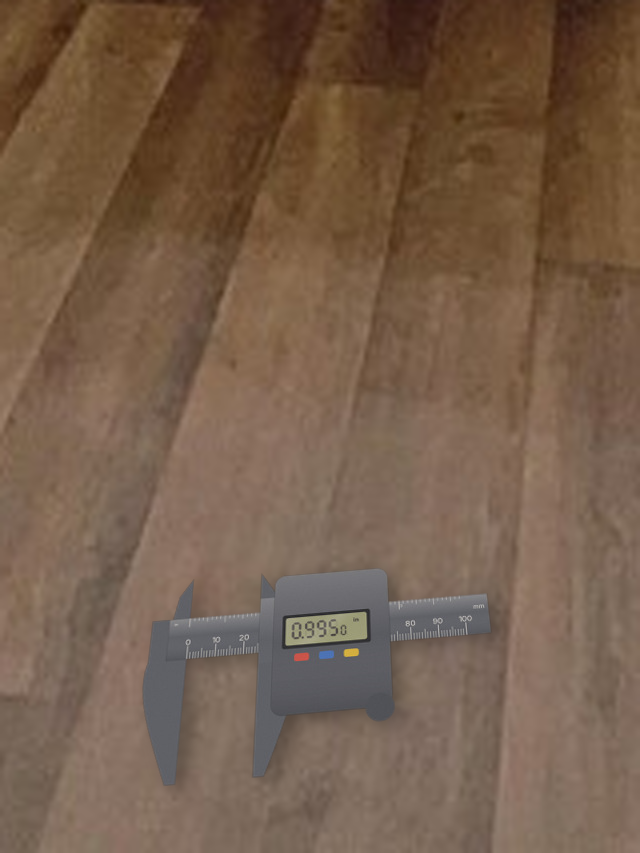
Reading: 0.9950 in
